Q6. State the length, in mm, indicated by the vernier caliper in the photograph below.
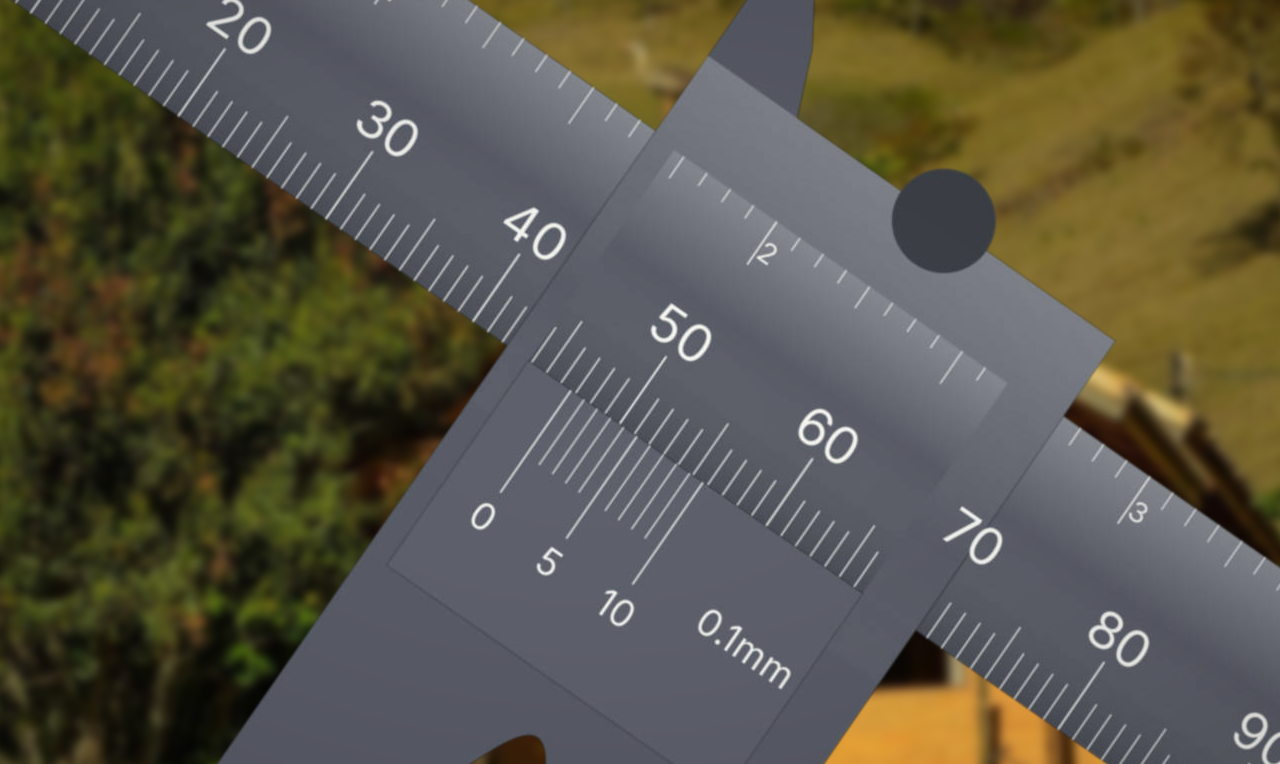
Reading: 46.7 mm
